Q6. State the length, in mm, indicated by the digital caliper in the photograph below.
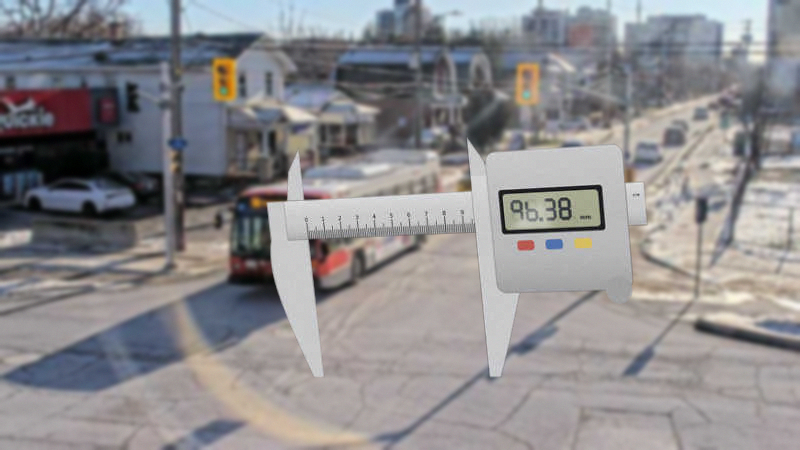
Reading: 96.38 mm
